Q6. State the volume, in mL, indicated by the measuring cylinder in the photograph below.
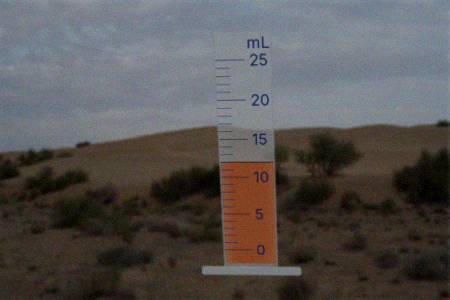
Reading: 12 mL
